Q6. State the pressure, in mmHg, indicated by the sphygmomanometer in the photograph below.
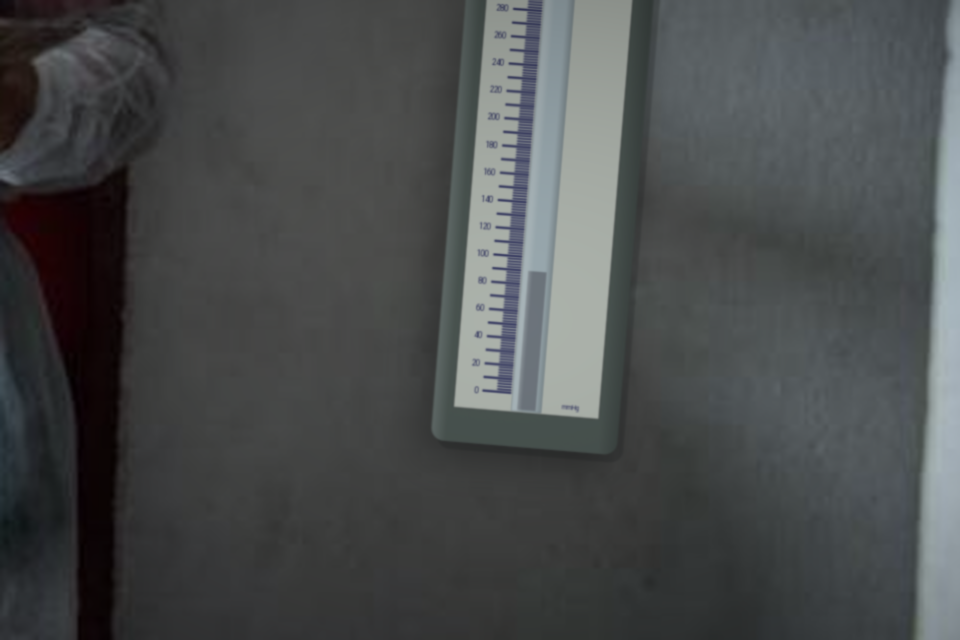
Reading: 90 mmHg
